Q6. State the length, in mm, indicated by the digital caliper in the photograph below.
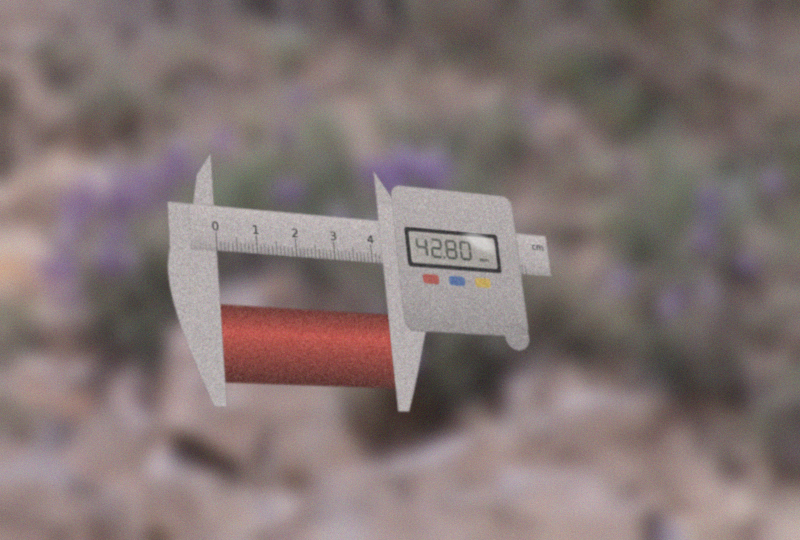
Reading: 42.80 mm
